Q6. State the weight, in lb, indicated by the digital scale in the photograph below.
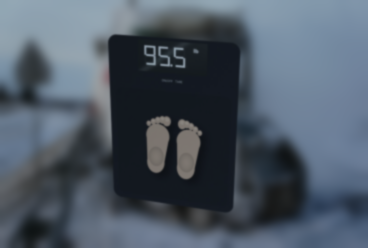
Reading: 95.5 lb
